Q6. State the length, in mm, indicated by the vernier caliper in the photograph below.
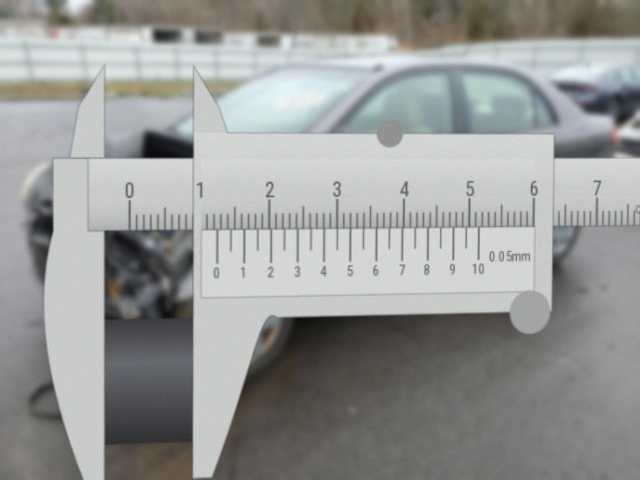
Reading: 12.5 mm
